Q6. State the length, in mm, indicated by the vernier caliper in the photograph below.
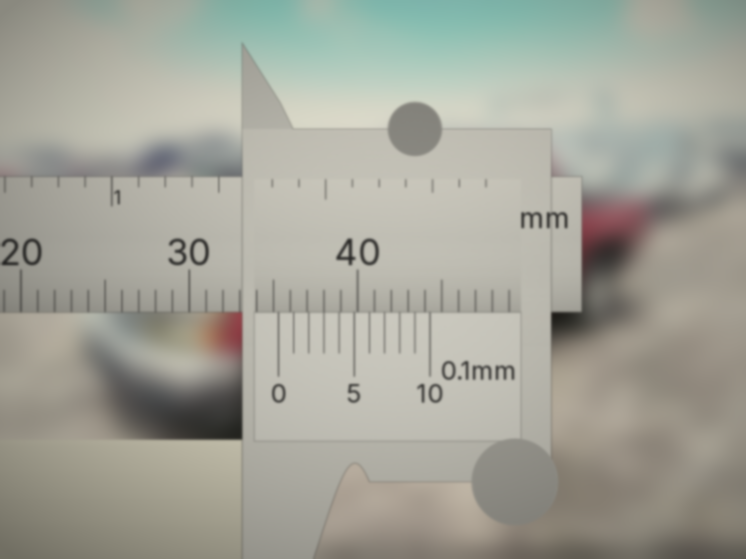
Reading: 35.3 mm
